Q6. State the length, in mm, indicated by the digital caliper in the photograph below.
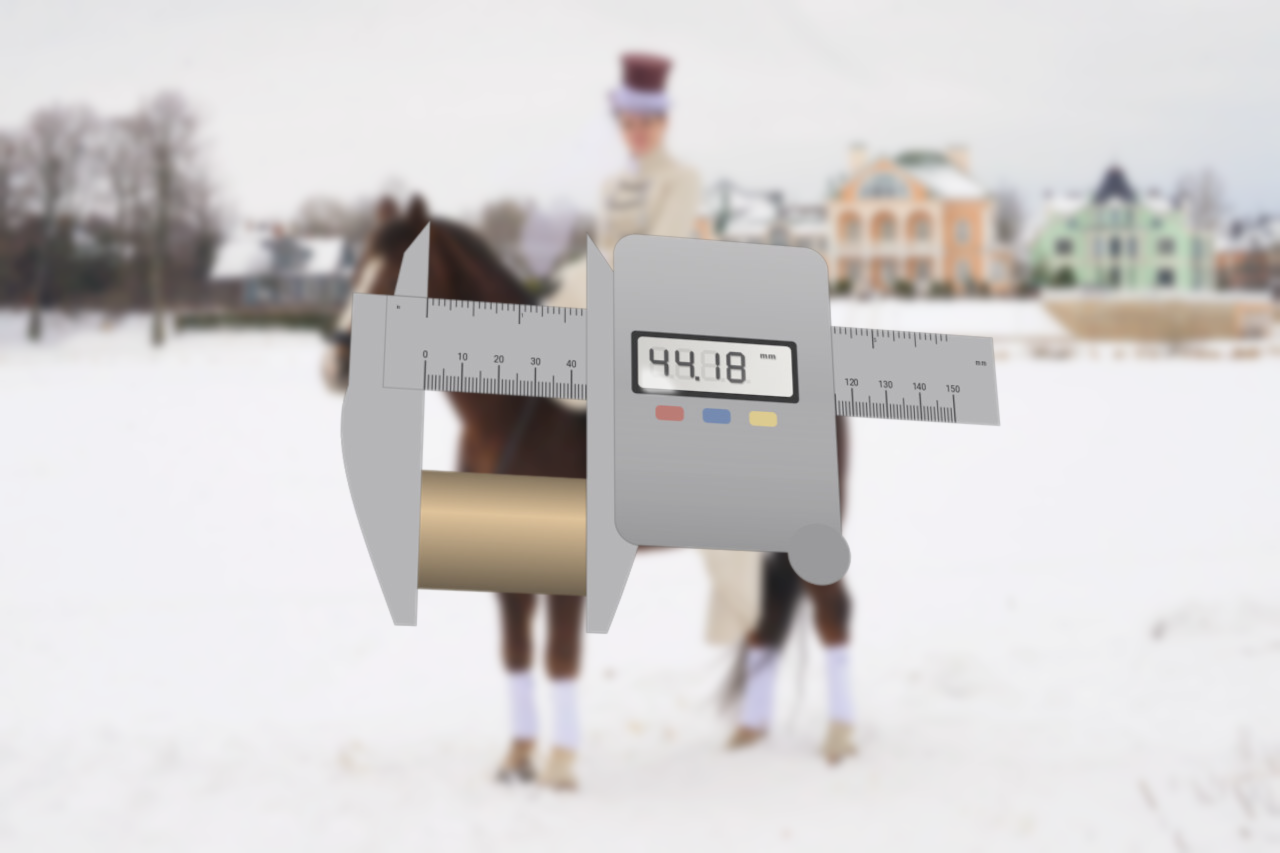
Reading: 44.18 mm
